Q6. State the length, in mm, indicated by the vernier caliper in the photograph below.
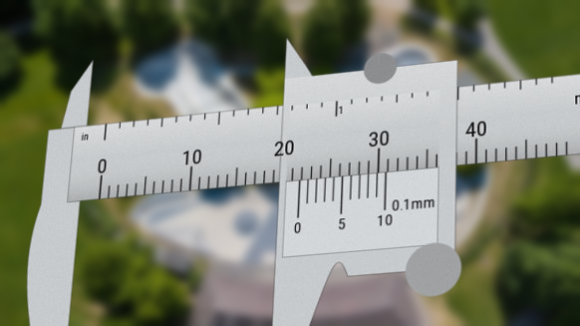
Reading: 21.8 mm
